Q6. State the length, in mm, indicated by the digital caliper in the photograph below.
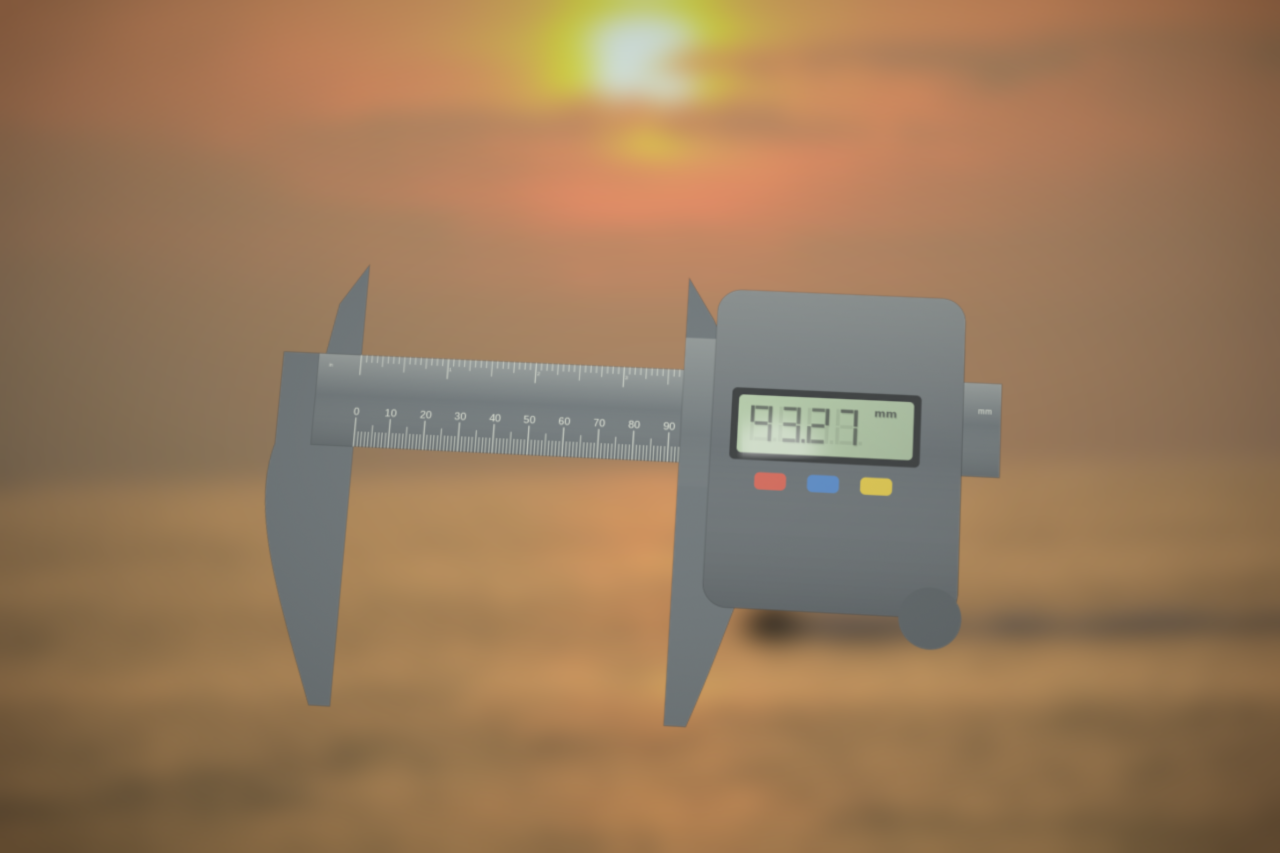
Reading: 93.27 mm
